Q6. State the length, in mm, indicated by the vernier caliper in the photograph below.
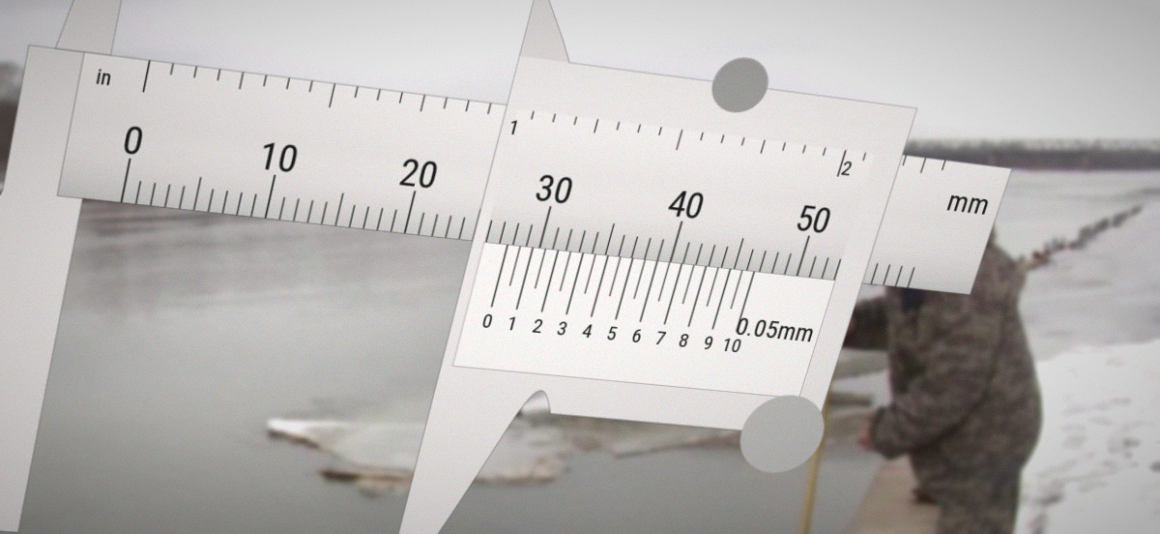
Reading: 27.6 mm
